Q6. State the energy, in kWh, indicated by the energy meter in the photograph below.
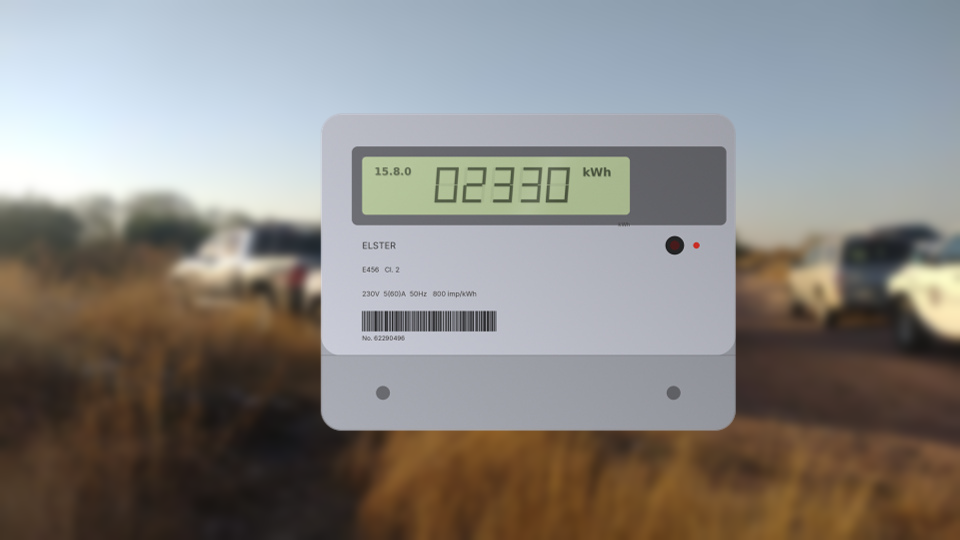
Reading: 2330 kWh
